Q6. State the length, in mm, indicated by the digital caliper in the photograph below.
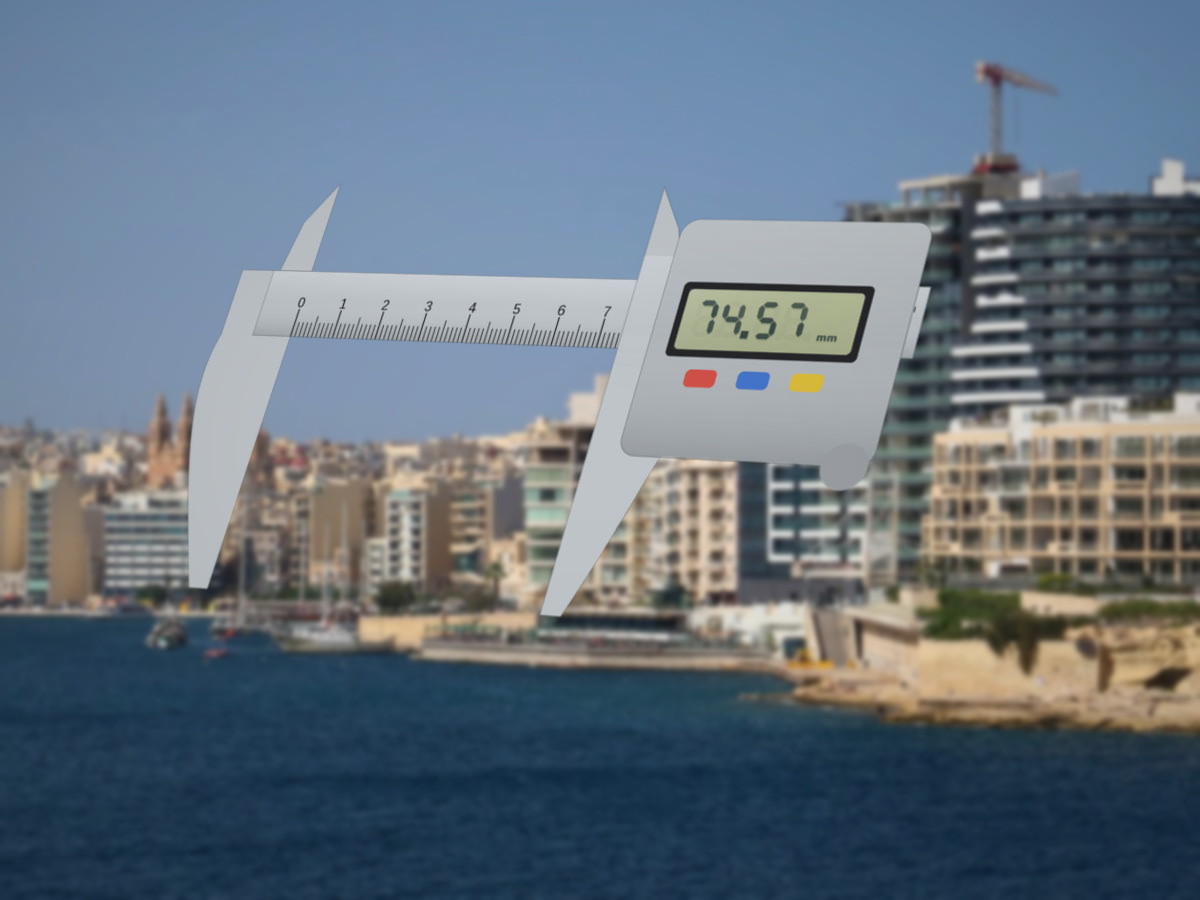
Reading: 74.57 mm
